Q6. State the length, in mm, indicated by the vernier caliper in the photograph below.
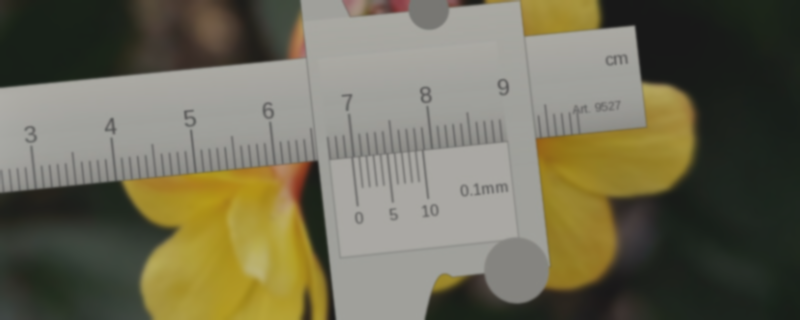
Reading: 69.8 mm
